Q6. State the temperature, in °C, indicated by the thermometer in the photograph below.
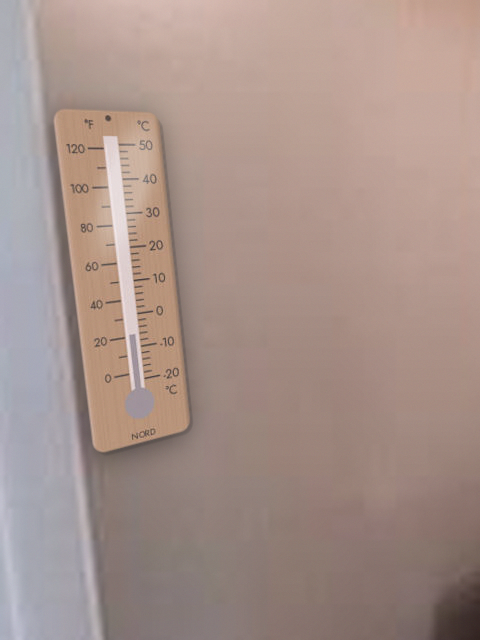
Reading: -6 °C
